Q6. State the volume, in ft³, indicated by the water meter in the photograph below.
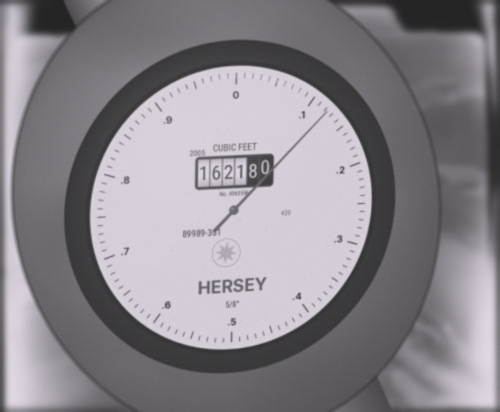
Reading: 162180.12 ft³
